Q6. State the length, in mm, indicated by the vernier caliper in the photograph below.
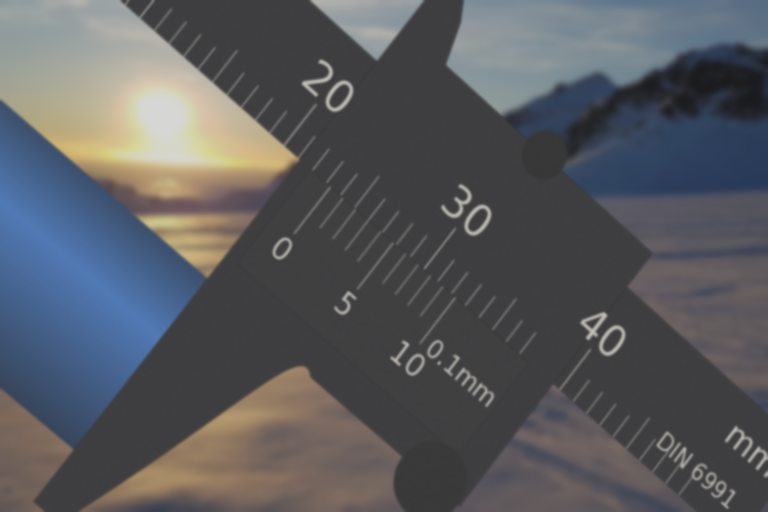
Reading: 23.3 mm
